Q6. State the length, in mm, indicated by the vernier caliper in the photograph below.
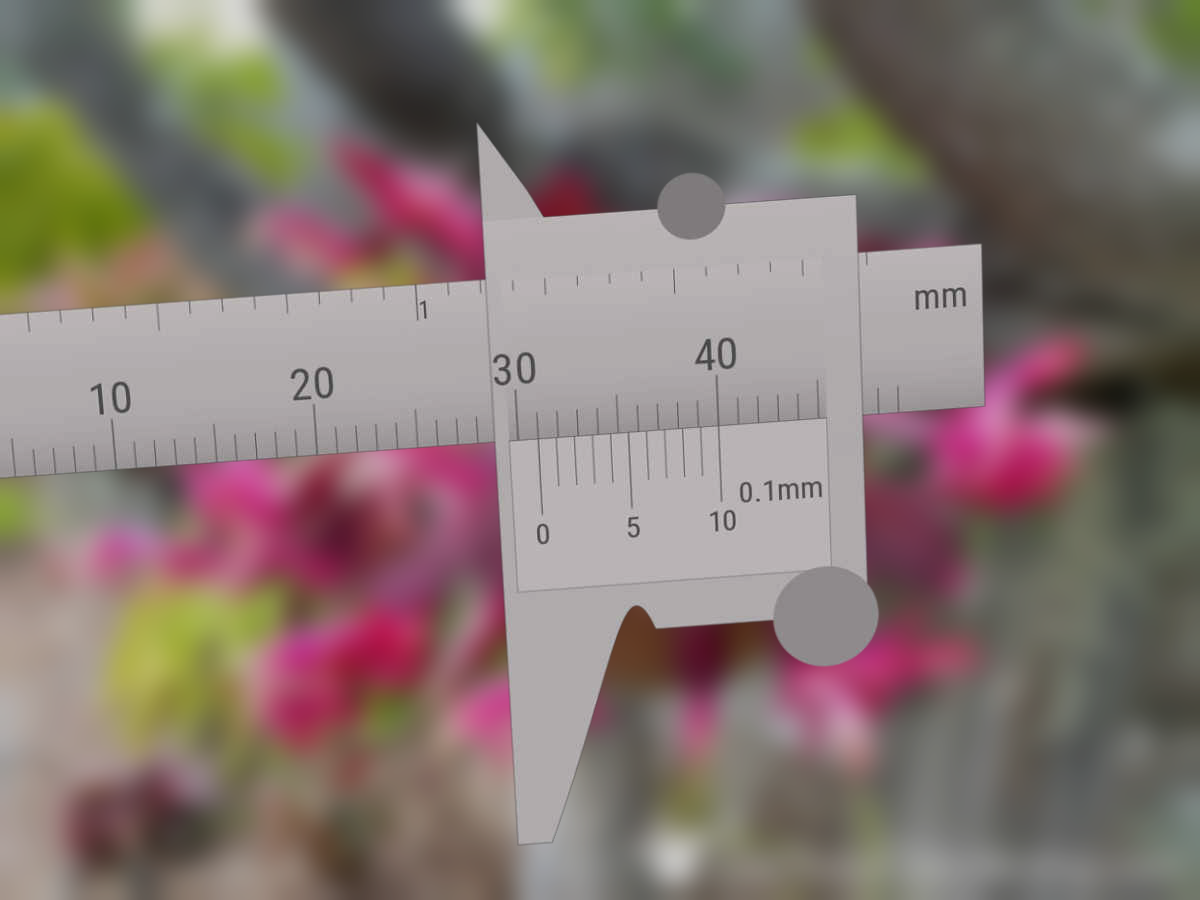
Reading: 31.0 mm
